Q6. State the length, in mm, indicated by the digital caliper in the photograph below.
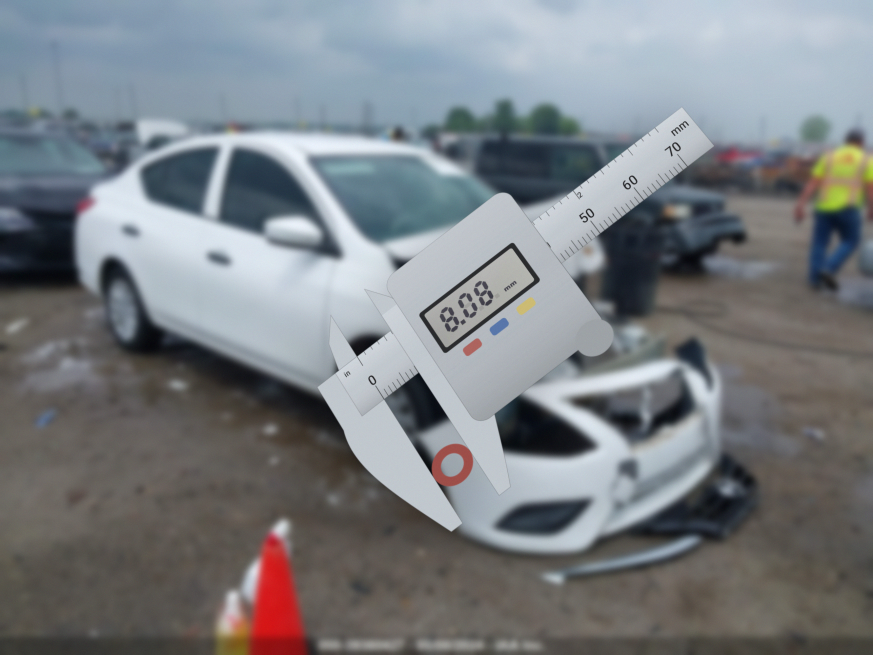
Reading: 8.08 mm
